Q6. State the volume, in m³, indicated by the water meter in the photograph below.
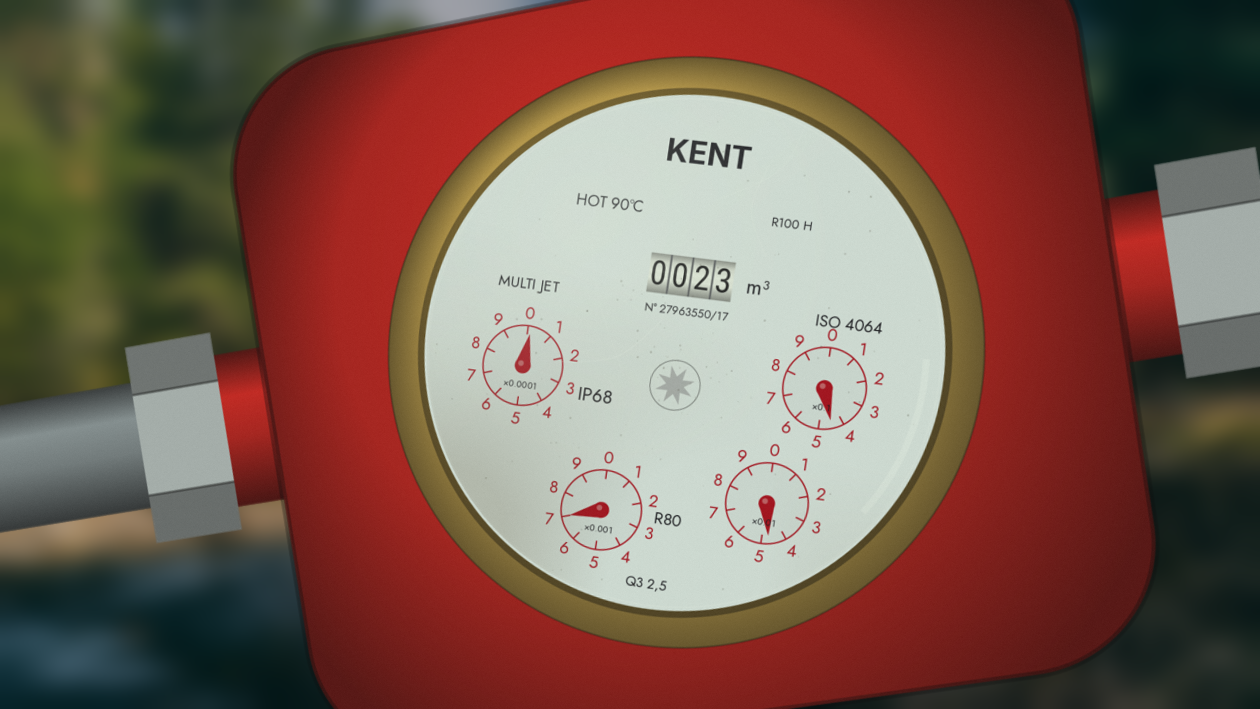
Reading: 23.4470 m³
